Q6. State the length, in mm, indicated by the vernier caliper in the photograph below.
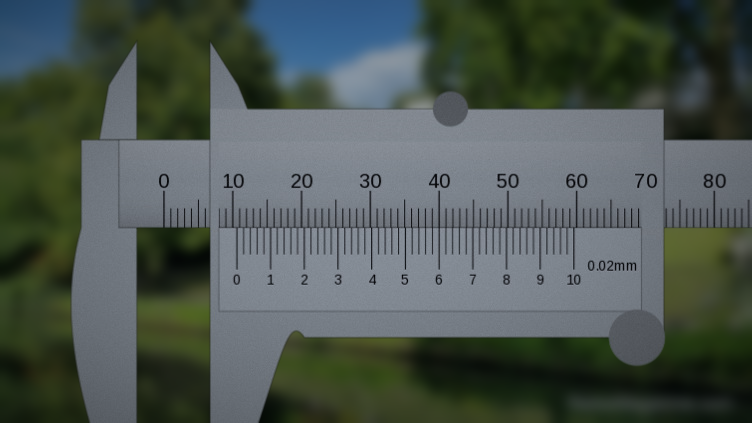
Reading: 10.6 mm
